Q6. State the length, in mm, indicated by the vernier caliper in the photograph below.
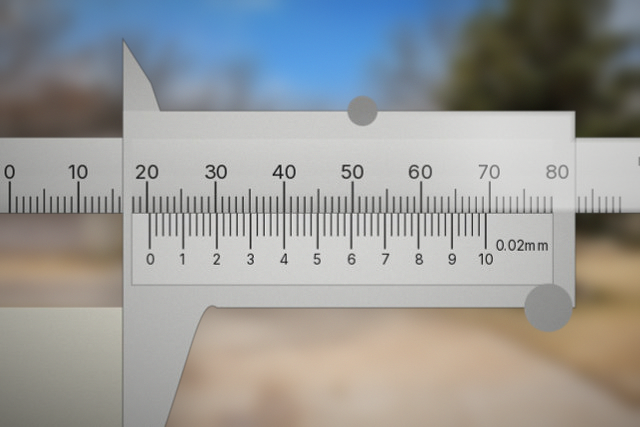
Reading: 20.4 mm
